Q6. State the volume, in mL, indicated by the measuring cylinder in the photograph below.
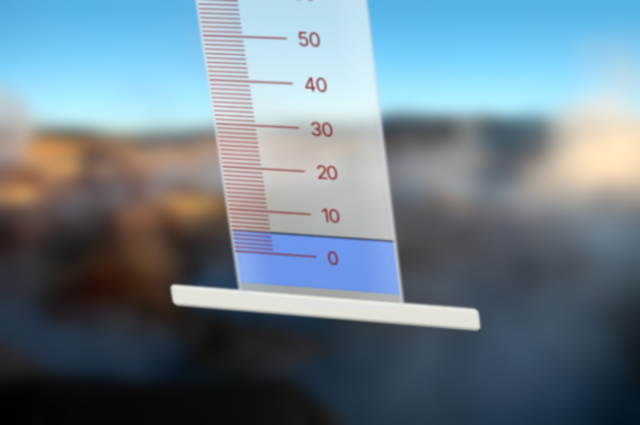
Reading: 5 mL
